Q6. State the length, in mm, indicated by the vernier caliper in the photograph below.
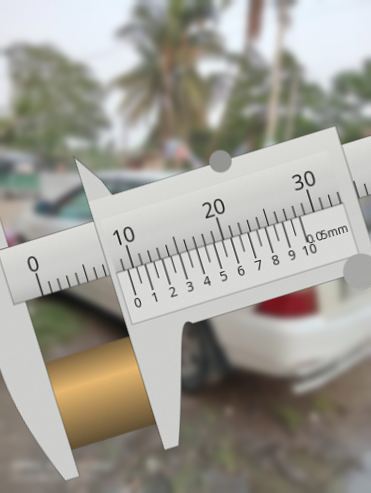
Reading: 9.4 mm
